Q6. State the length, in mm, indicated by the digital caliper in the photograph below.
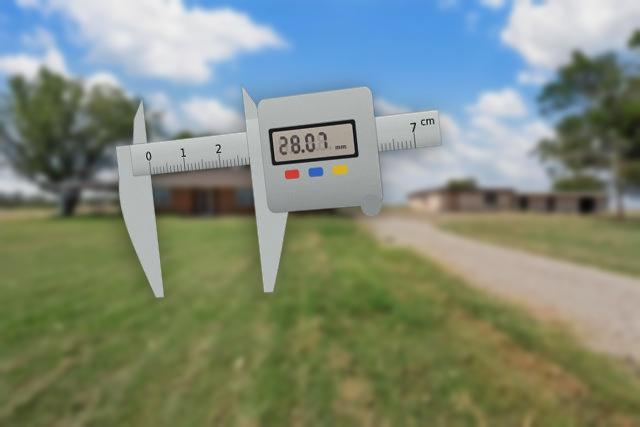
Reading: 28.07 mm
